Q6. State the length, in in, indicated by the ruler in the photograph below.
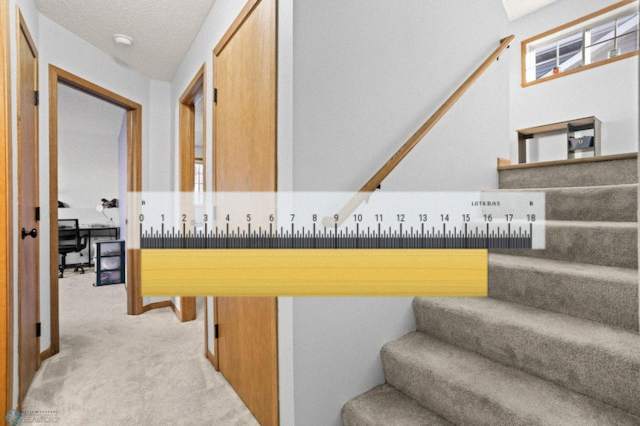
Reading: 16 in
